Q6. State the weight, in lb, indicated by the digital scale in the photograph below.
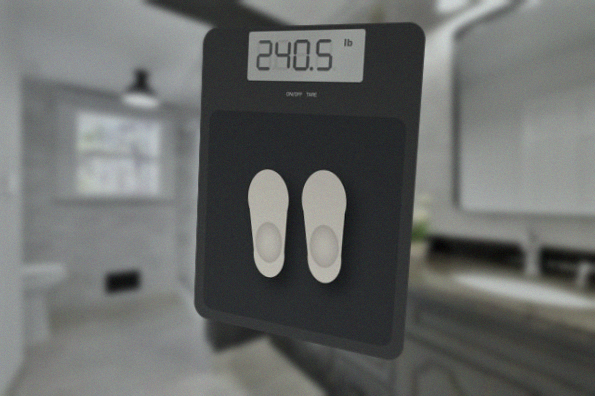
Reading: 240.5 lb
